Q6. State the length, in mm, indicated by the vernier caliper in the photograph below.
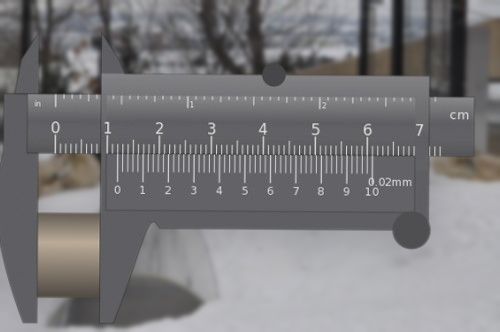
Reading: 12.0 mm
